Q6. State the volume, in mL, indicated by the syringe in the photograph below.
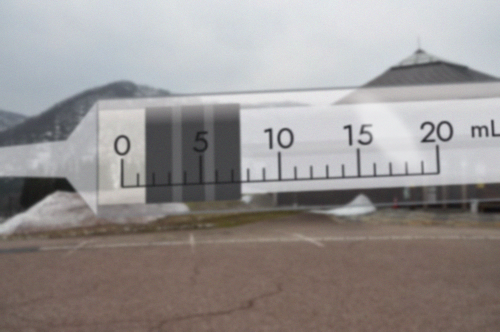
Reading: 1.5 mL
